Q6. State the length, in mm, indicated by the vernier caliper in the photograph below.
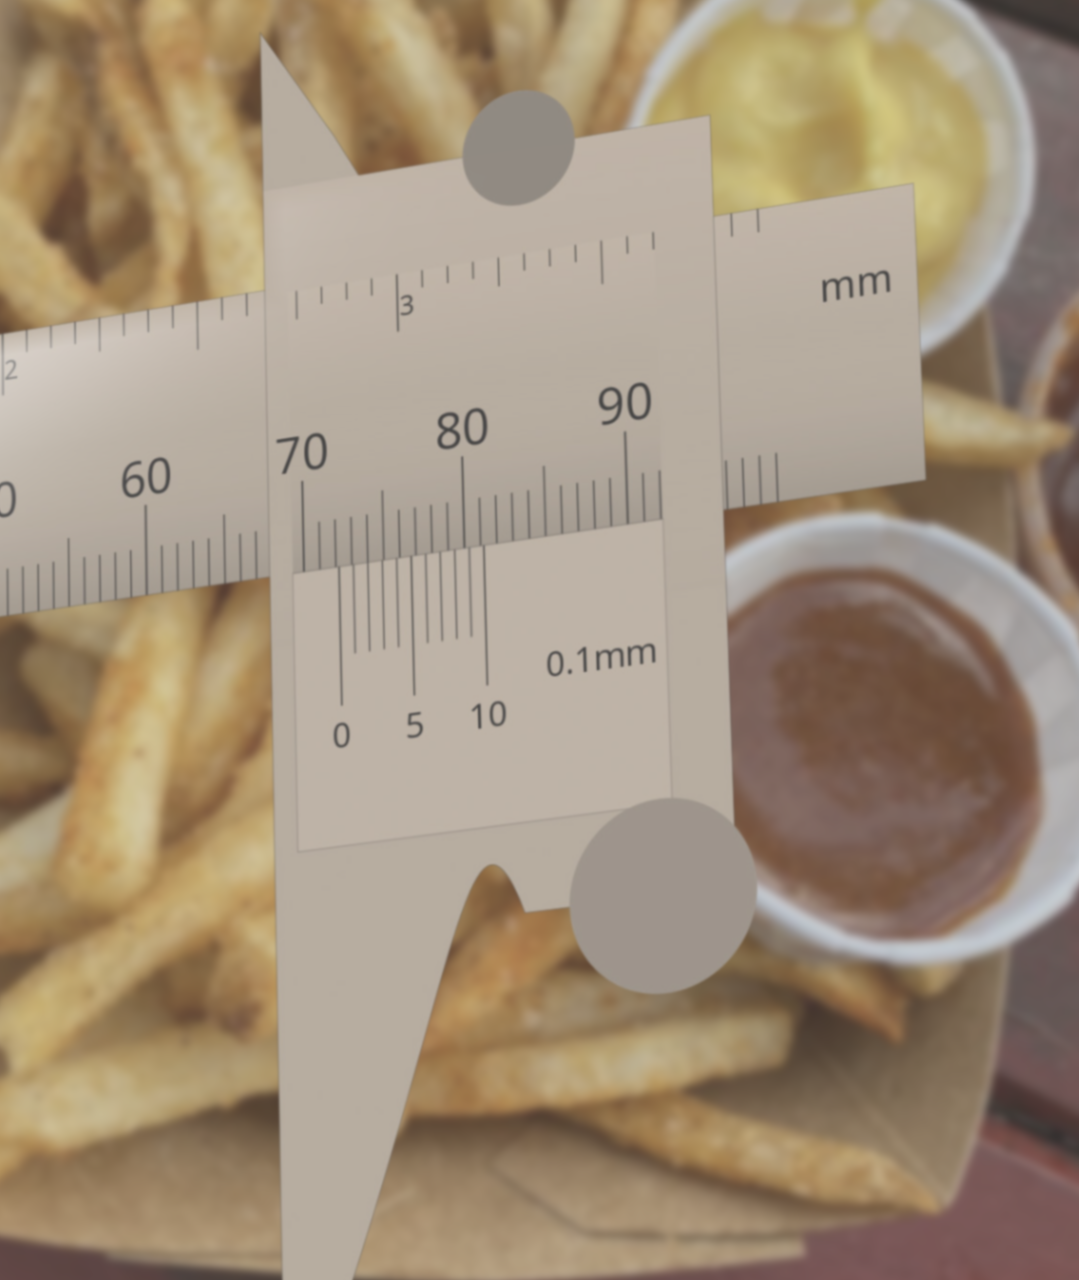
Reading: 72.2 mm
